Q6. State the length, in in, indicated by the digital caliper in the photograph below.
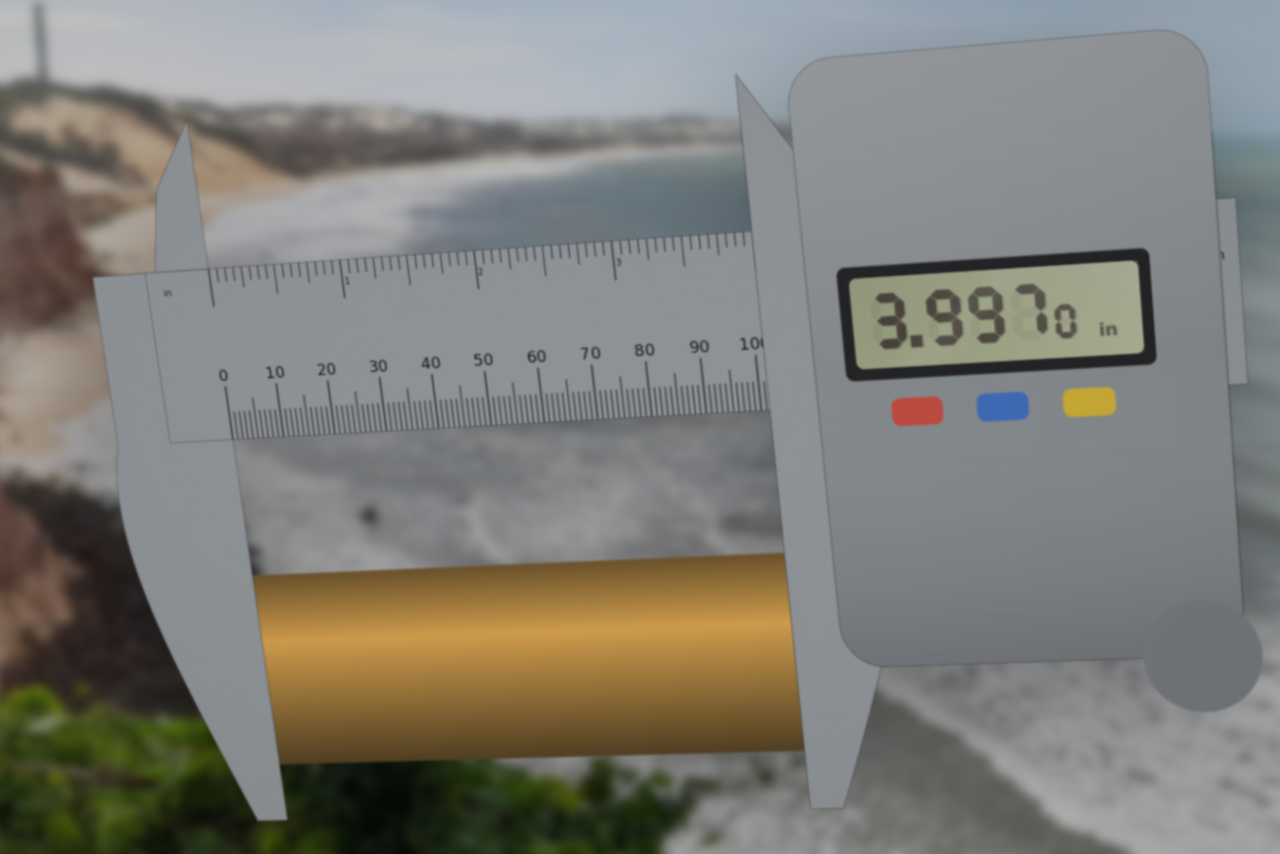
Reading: 3.9970 in
